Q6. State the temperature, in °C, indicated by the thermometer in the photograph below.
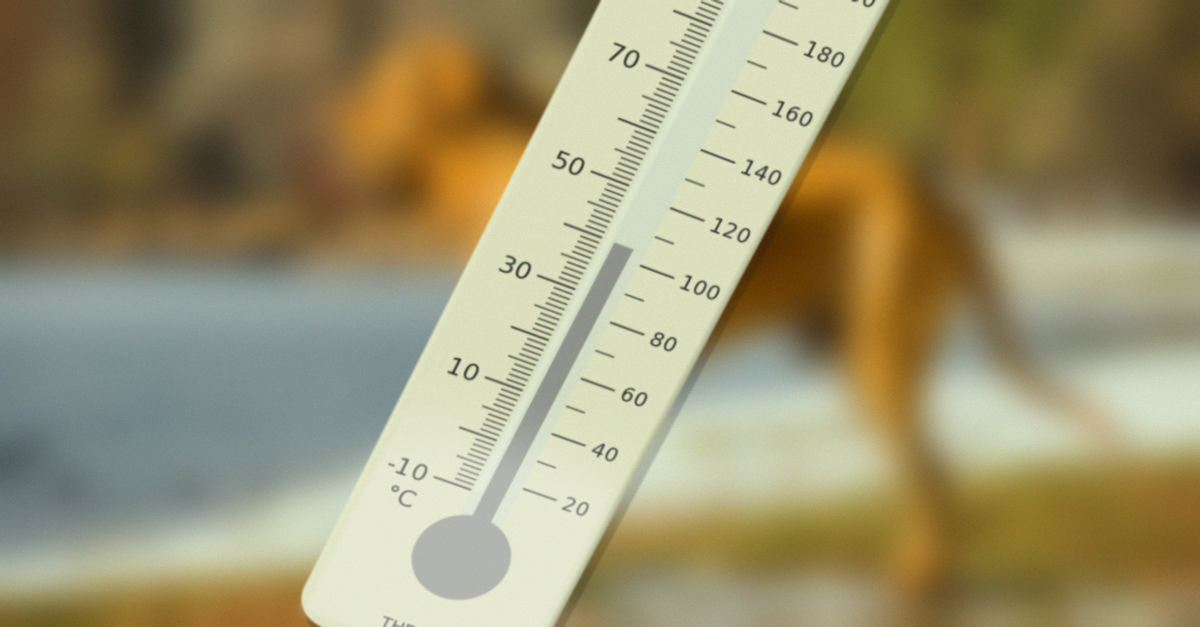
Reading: 40 °C
